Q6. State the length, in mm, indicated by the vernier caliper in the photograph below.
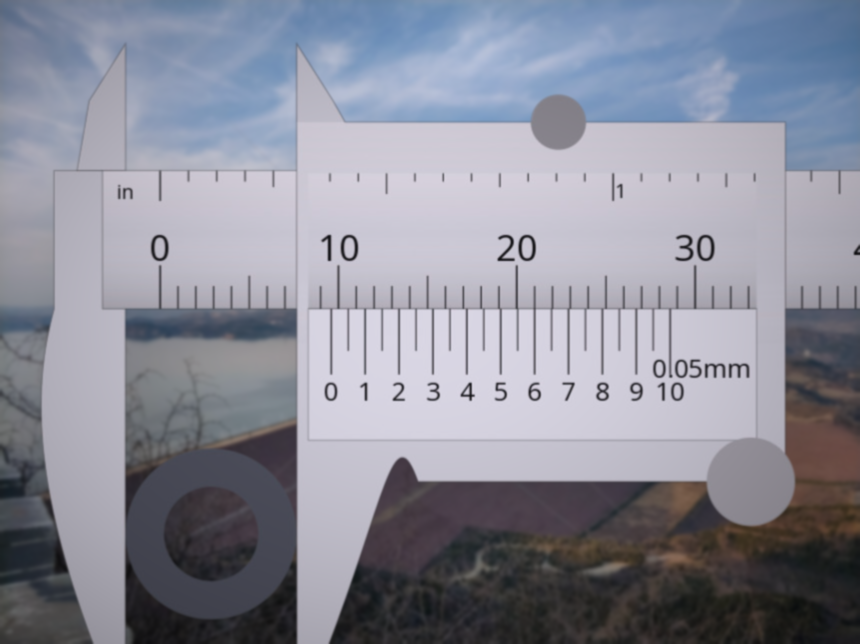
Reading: 9.6 mm
